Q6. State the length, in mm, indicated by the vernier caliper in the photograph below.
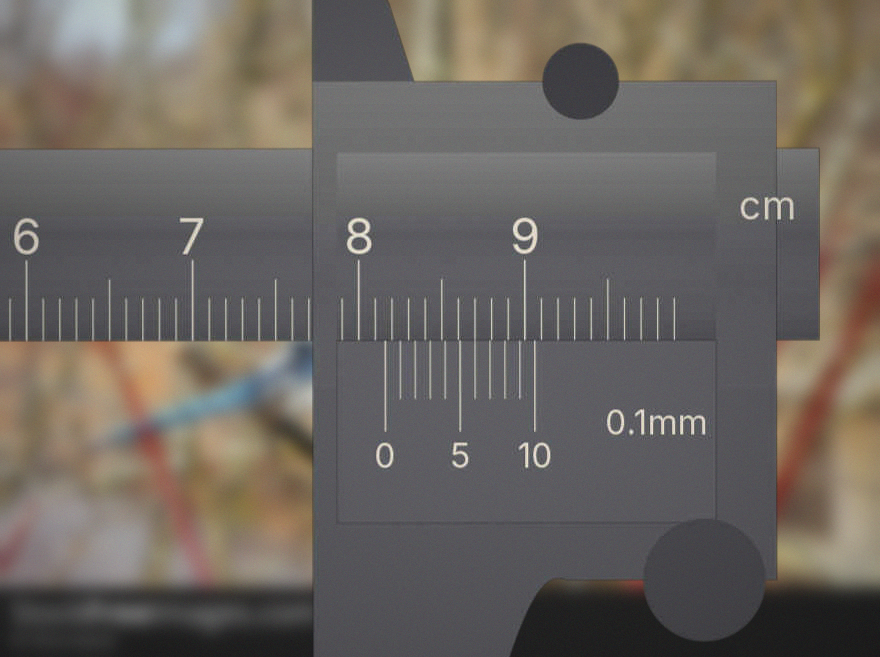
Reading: 81.6 mm
